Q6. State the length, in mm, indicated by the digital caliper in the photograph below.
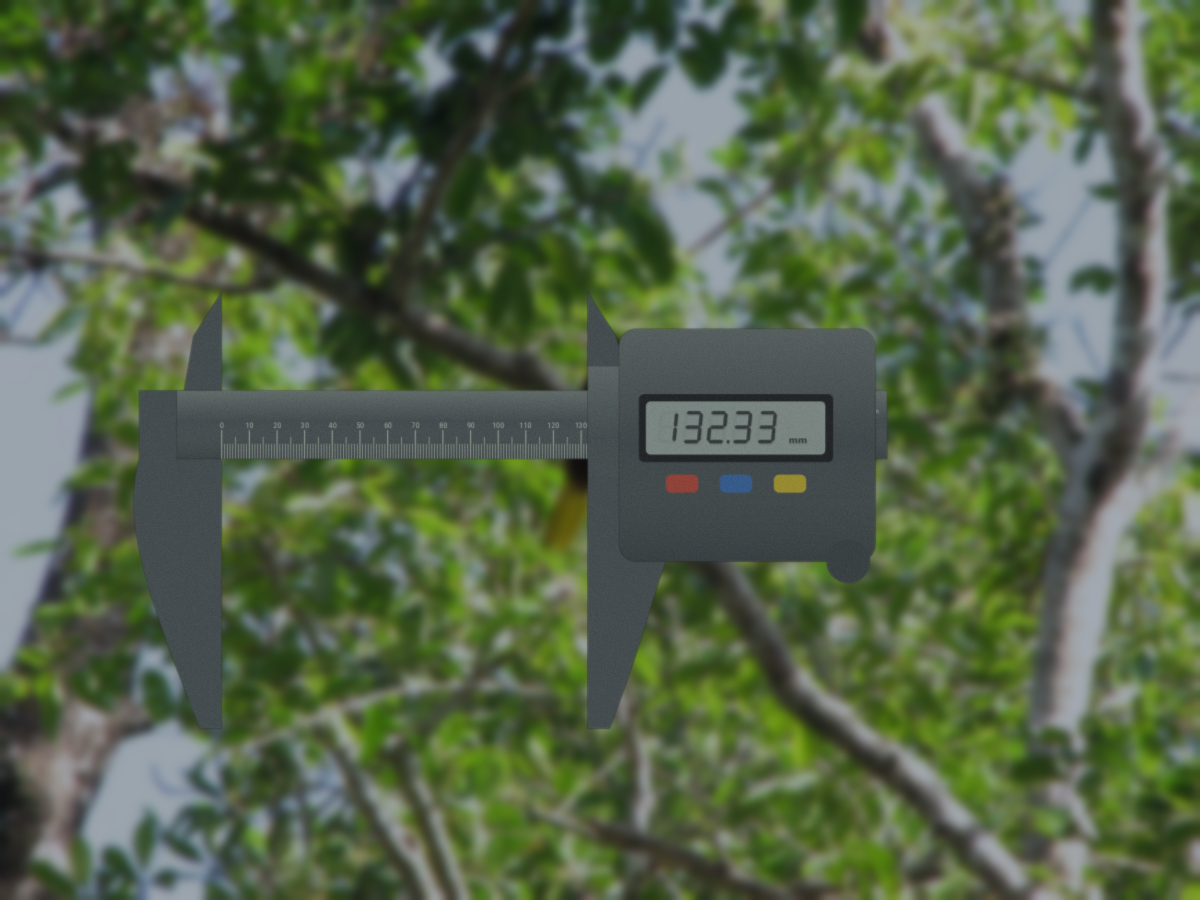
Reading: 132.33 mm
